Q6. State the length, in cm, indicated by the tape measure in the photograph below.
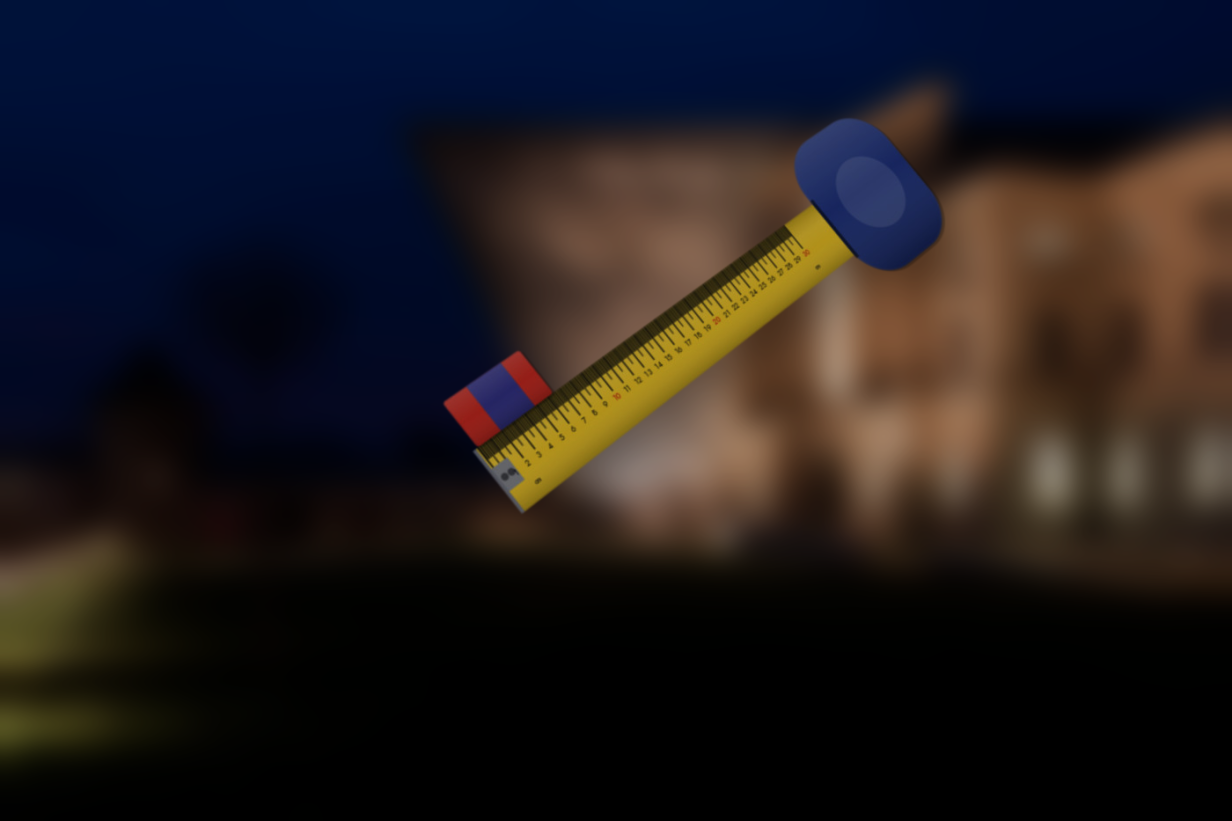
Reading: 6.5 cm
